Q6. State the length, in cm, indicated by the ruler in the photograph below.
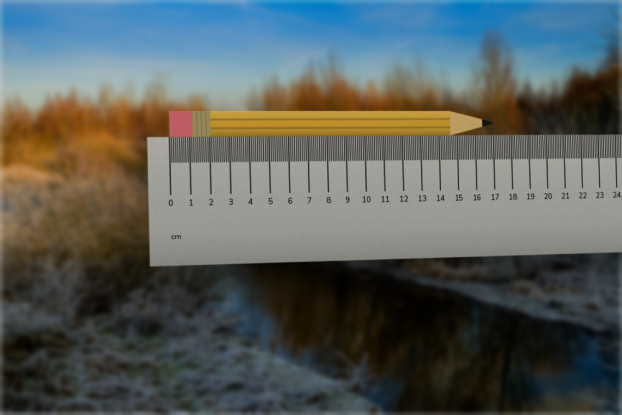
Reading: 17 cm
